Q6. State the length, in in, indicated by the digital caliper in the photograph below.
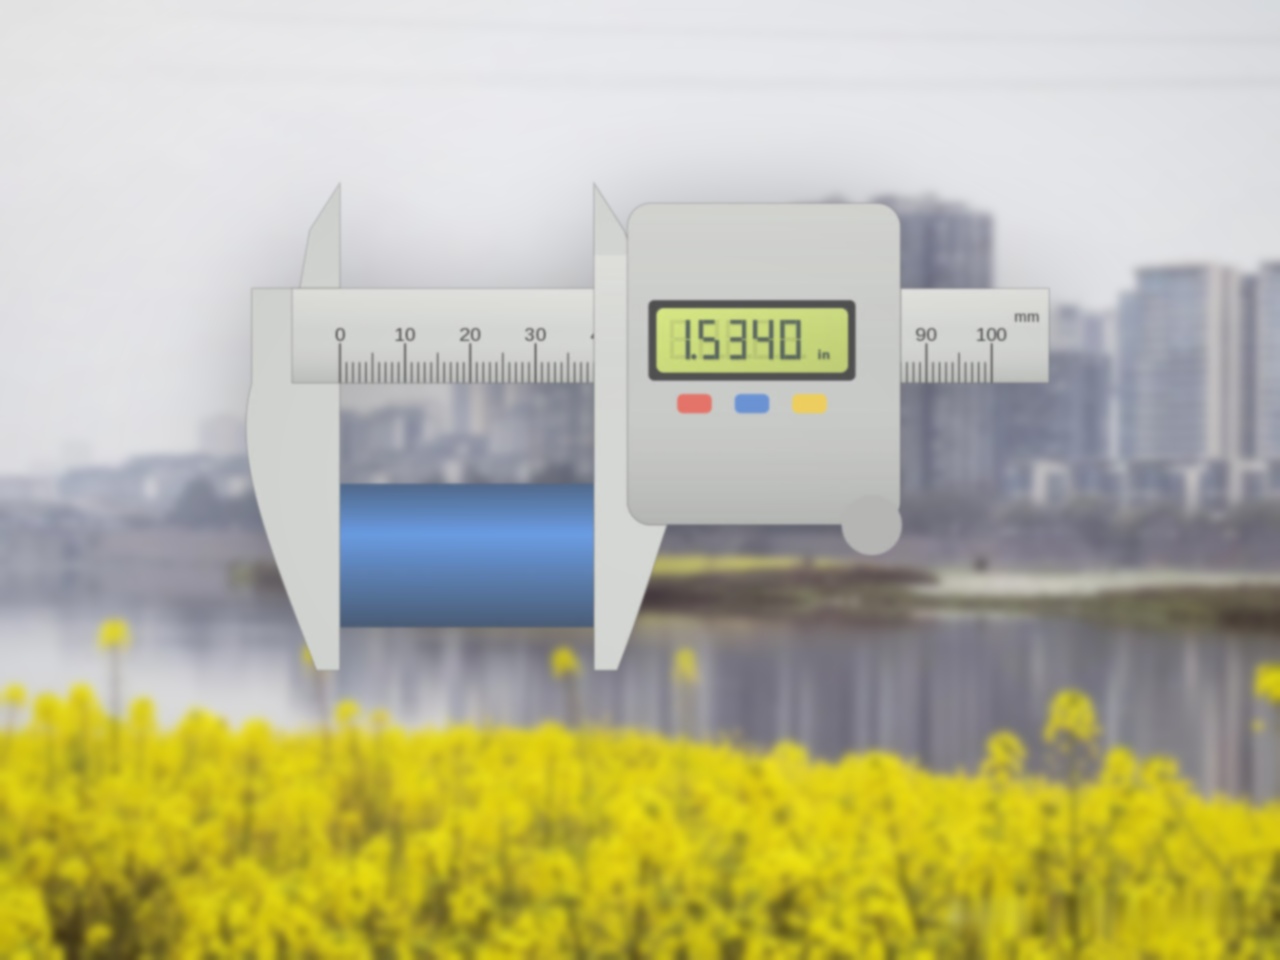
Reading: 1.5340 in
